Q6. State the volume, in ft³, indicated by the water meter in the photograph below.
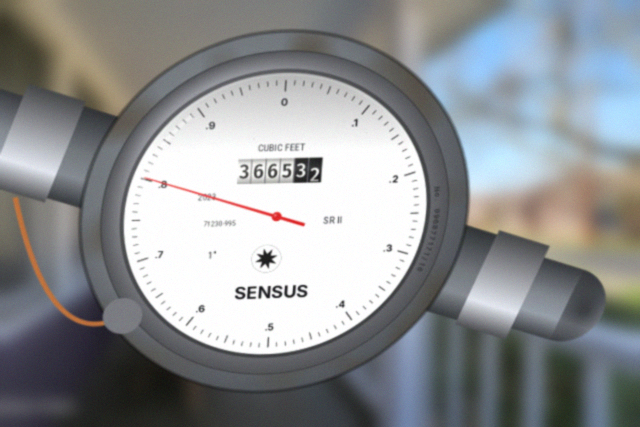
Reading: 366531.80 ft³
